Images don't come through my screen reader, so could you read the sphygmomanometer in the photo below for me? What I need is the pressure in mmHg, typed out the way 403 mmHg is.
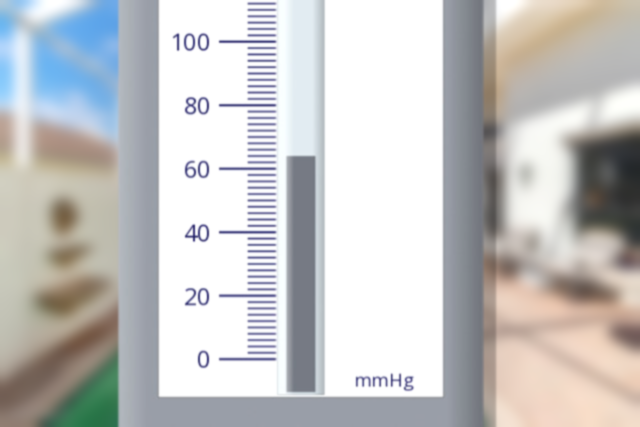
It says 64 mmHg
